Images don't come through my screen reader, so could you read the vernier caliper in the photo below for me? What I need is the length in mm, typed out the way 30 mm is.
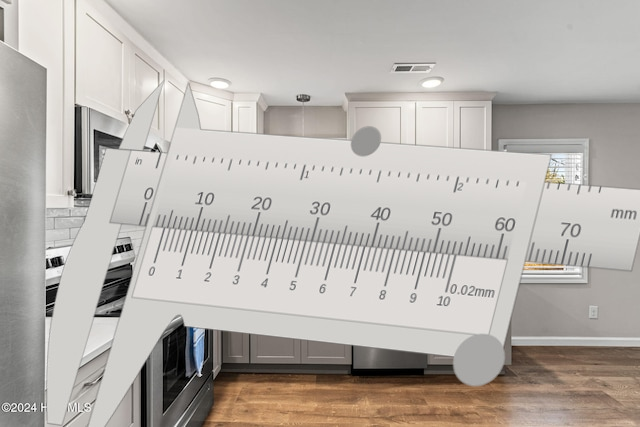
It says 4.5 mm
